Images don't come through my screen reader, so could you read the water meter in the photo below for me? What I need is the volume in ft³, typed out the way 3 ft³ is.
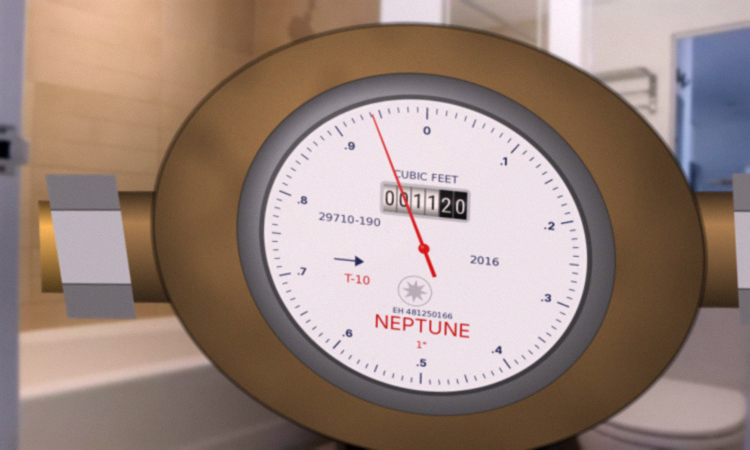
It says 1119.94 ft³
